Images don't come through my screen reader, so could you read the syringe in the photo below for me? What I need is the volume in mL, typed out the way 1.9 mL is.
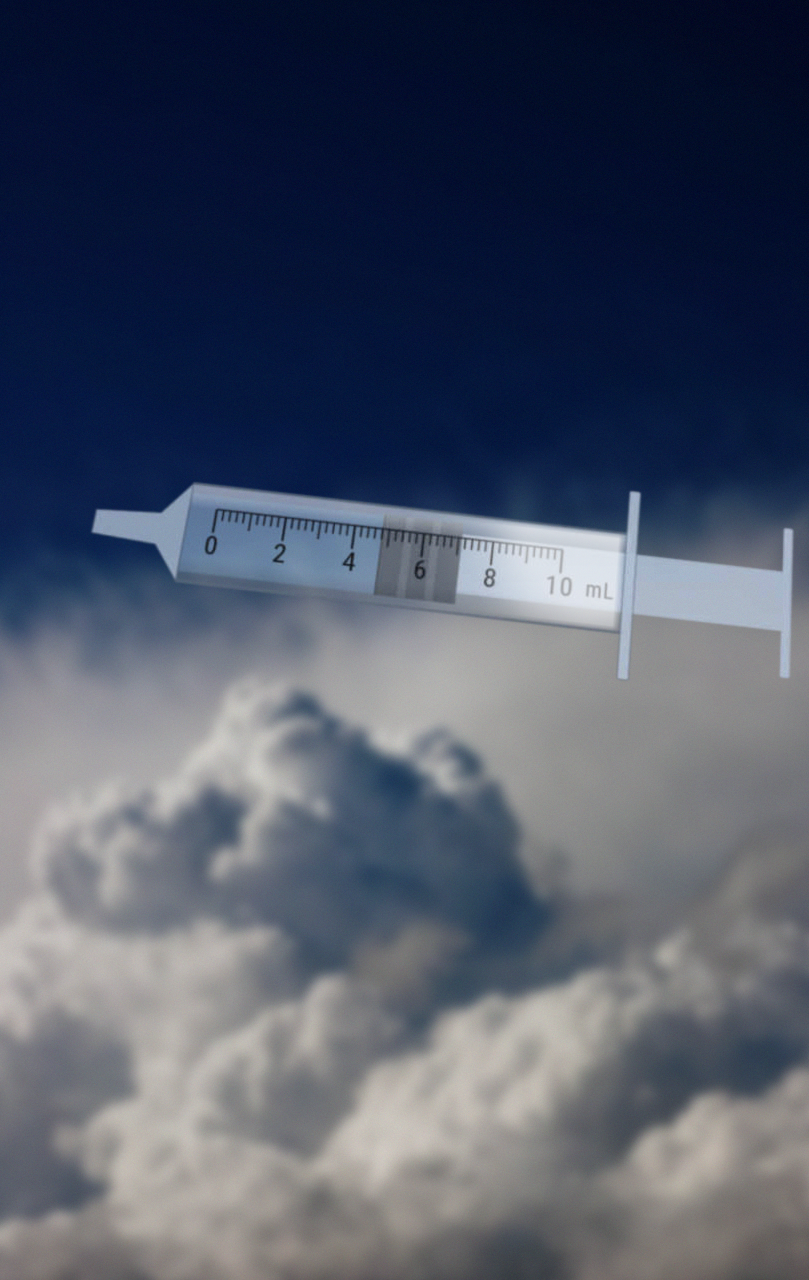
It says 4.8 mL
